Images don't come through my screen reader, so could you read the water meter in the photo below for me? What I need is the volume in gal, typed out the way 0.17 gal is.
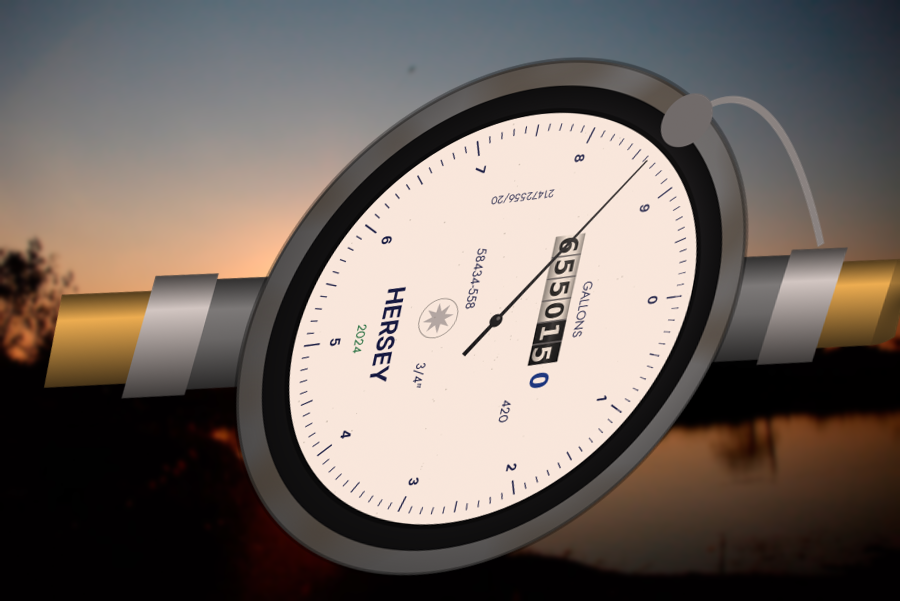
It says 6550148.6 gal
